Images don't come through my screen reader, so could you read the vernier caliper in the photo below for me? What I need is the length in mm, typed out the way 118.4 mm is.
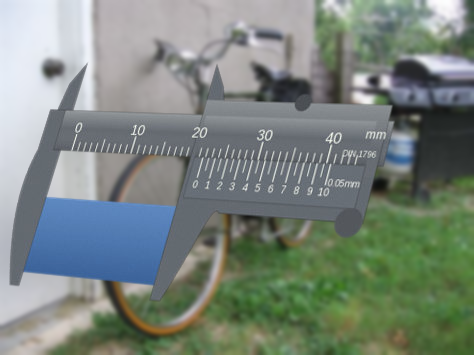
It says 21.6 mm
